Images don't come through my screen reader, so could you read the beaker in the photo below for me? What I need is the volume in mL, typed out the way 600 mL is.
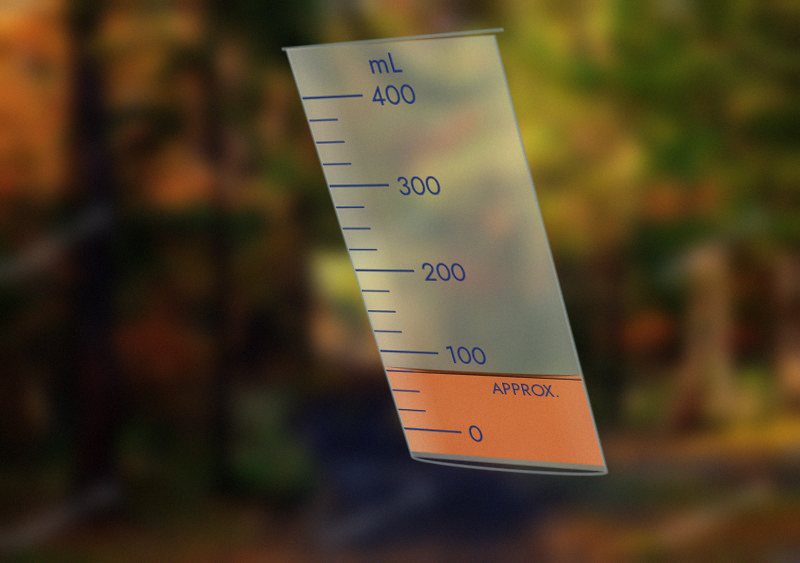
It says 75 mL
